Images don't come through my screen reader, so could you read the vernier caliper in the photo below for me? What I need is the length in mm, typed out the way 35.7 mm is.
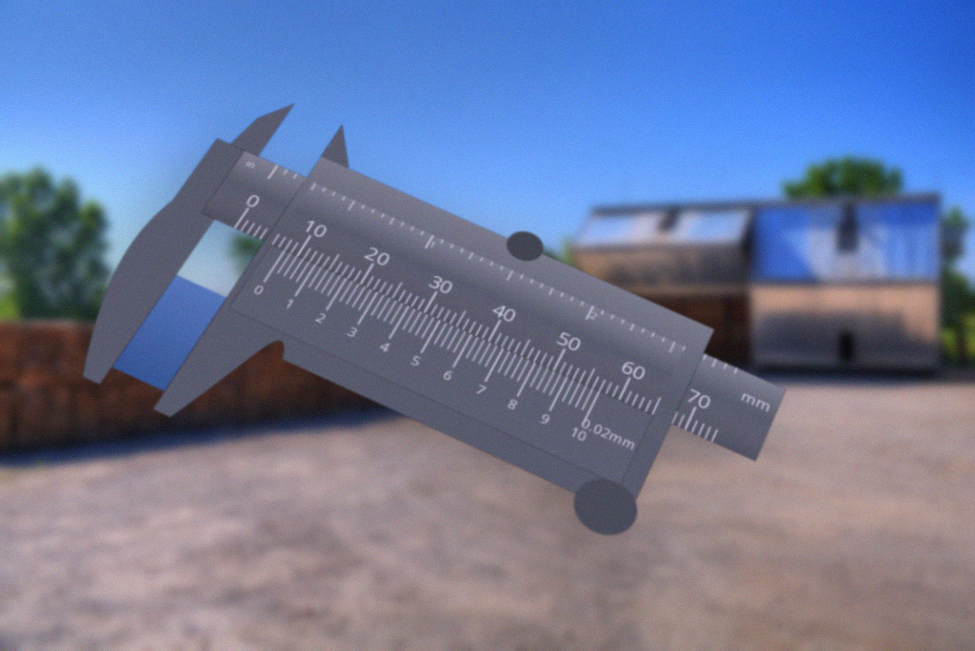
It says 8.0 mm
